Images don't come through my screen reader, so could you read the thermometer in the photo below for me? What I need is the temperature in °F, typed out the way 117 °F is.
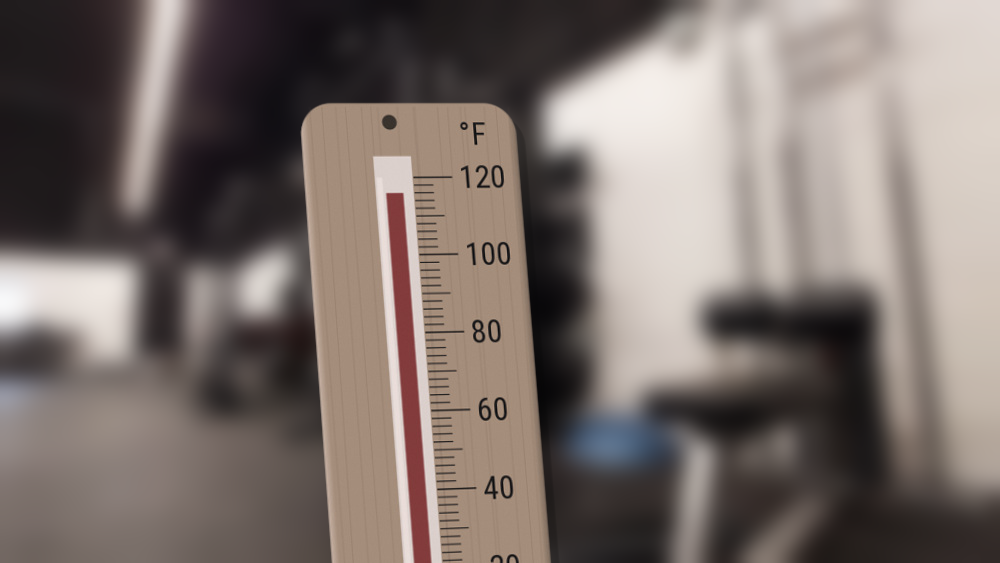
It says 116 °F
